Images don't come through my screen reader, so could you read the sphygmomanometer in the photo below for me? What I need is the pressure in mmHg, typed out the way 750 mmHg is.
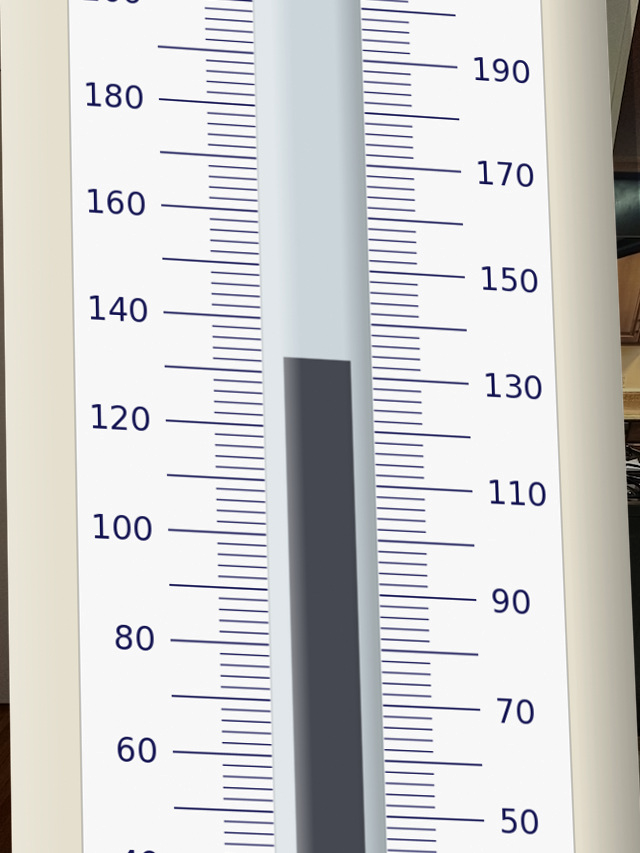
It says 133 mmHg
